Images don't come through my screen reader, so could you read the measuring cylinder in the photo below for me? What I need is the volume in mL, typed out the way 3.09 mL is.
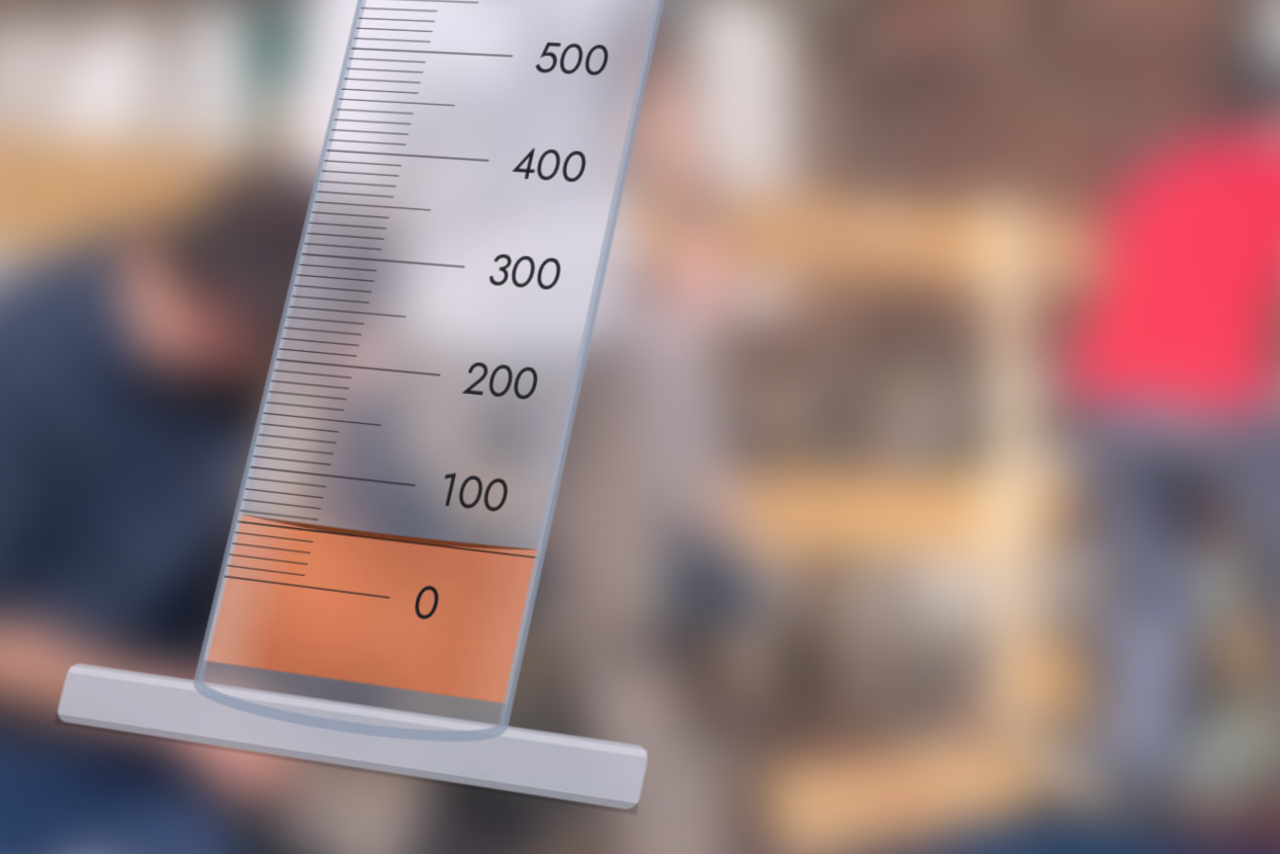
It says 50 mL
